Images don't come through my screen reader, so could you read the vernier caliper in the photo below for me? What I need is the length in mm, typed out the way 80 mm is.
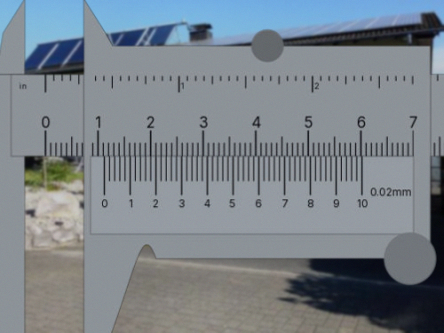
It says 11.2 mm
